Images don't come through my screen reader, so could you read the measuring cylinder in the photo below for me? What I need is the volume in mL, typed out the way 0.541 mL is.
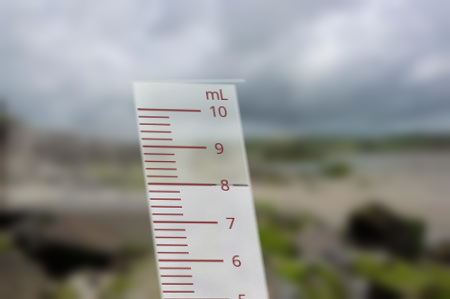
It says 8 mL
